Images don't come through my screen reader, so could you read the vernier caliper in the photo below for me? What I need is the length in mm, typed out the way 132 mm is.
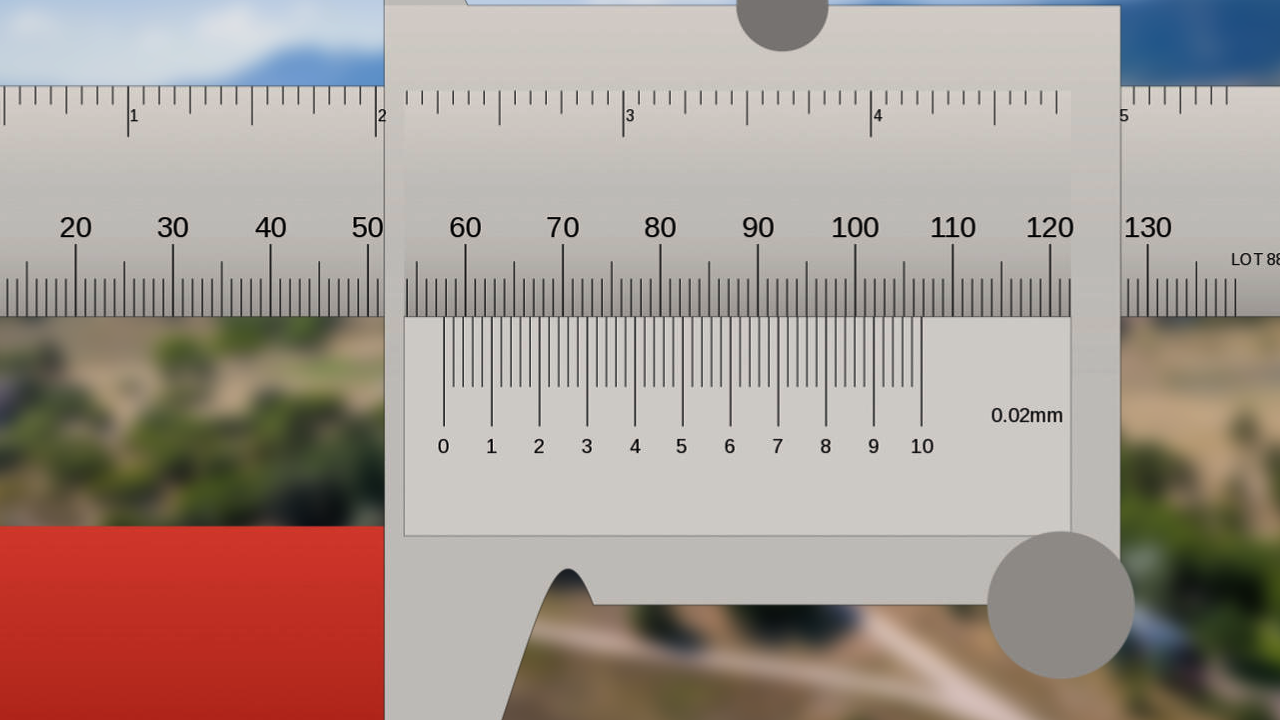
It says 57.8 mm
